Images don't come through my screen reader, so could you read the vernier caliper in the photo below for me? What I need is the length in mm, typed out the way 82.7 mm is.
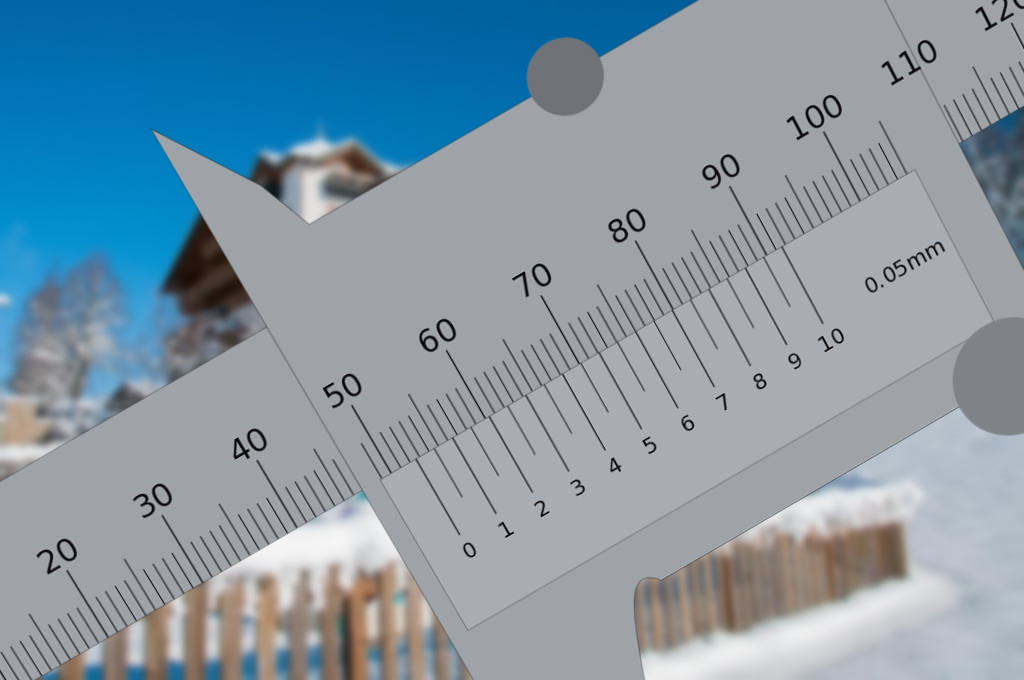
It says 52.6 mm
